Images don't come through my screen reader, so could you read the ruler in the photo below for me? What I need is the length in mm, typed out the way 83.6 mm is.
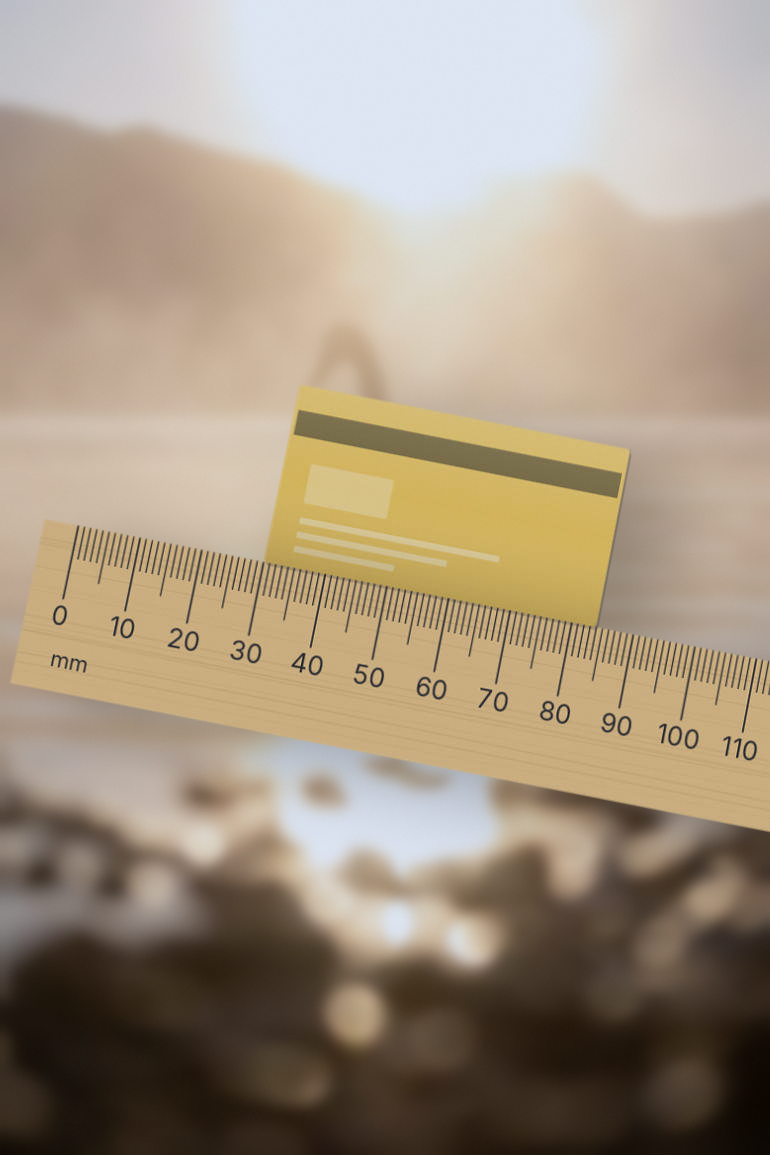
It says 54 mm
